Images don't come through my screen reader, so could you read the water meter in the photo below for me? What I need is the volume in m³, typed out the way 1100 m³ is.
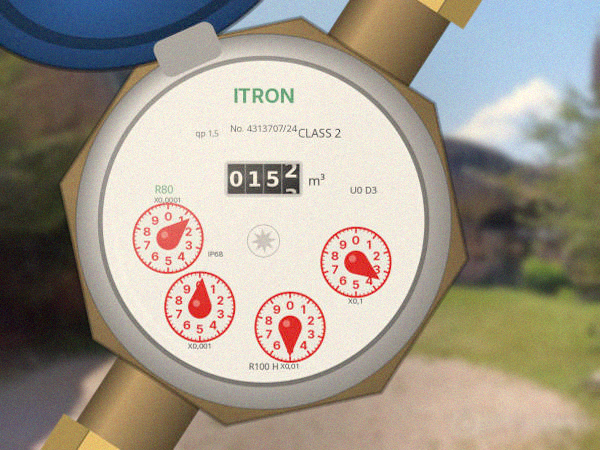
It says 152.3501 m³
